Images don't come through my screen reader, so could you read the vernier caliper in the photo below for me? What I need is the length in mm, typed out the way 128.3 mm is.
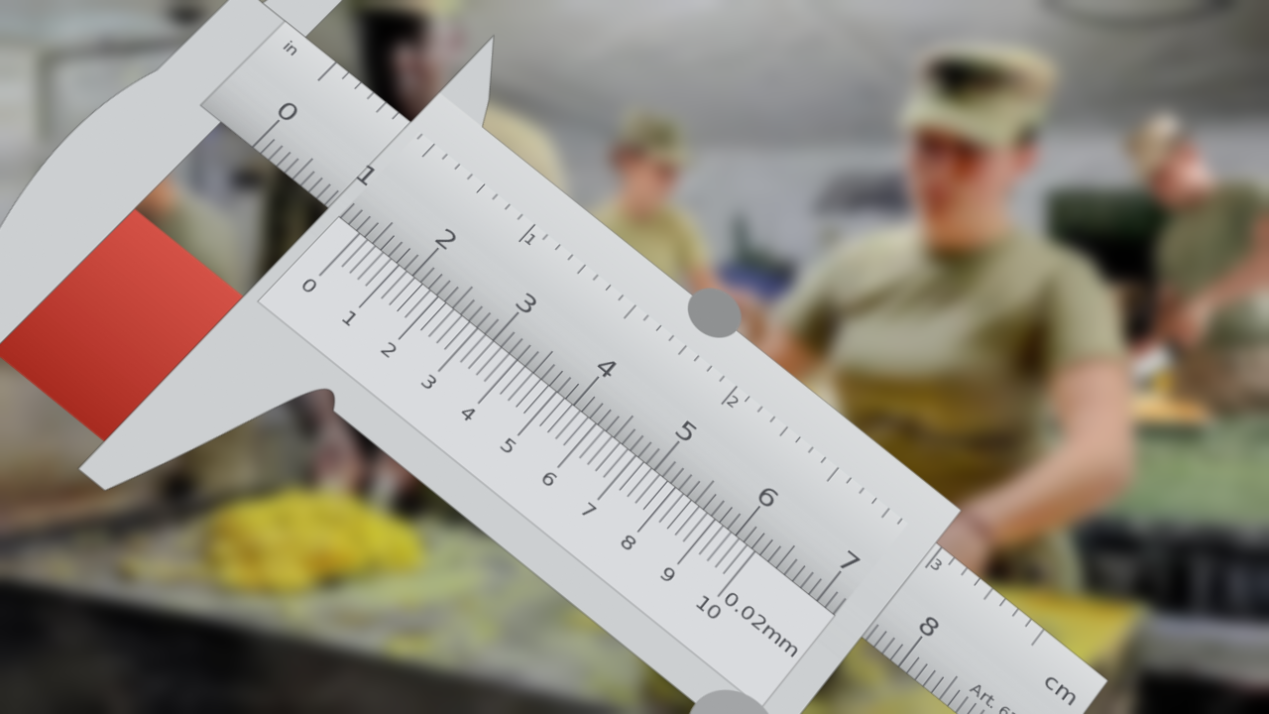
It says 13.4 mm
